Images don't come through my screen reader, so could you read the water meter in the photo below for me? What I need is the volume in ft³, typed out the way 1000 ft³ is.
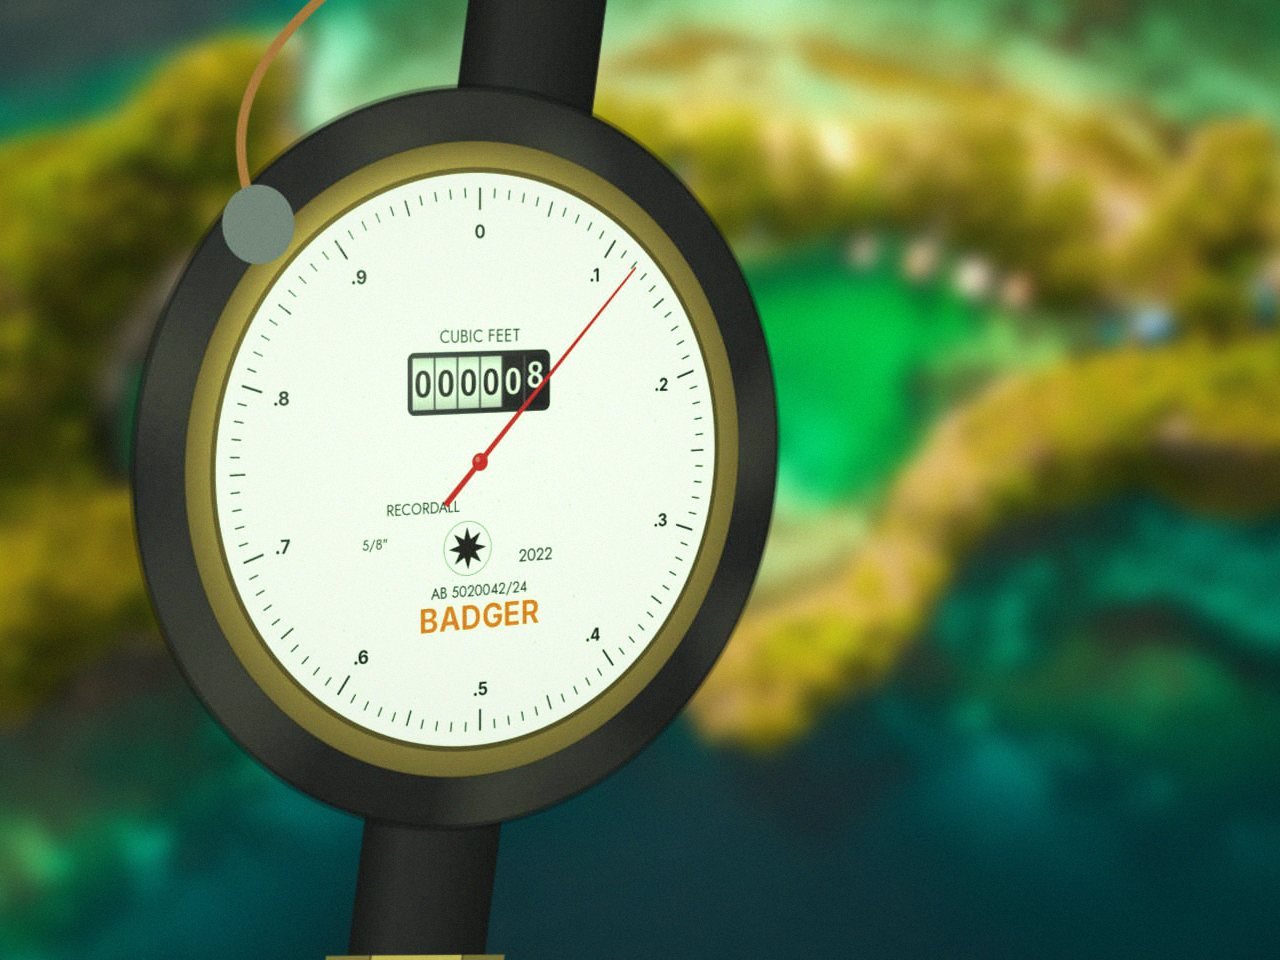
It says 8.12 ft³
